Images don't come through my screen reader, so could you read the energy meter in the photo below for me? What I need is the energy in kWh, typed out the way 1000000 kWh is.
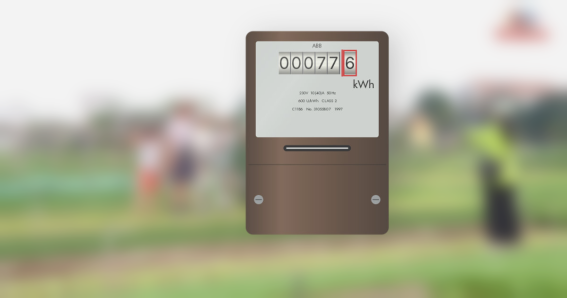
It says 77.6 kWh
